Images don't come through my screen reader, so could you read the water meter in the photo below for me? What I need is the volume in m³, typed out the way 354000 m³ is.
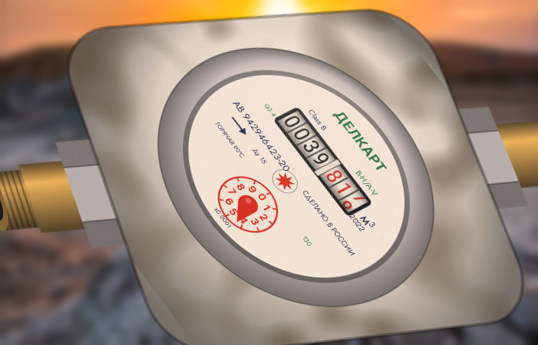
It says 39.8174 m³
